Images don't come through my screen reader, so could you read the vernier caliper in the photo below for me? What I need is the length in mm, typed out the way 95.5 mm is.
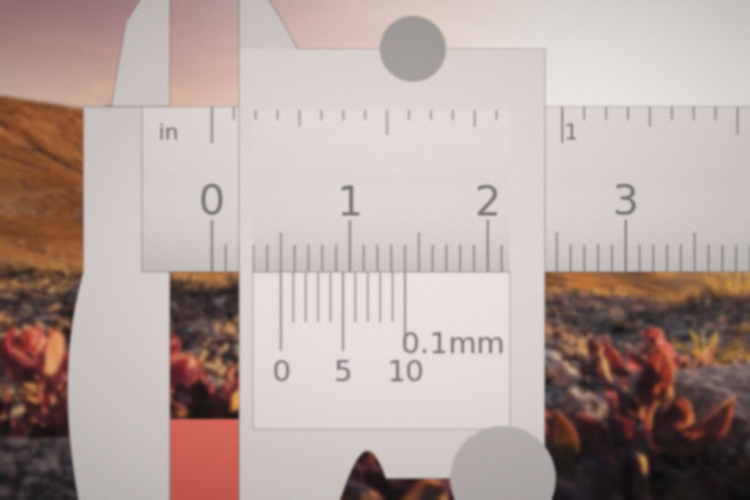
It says 5.0 mm
